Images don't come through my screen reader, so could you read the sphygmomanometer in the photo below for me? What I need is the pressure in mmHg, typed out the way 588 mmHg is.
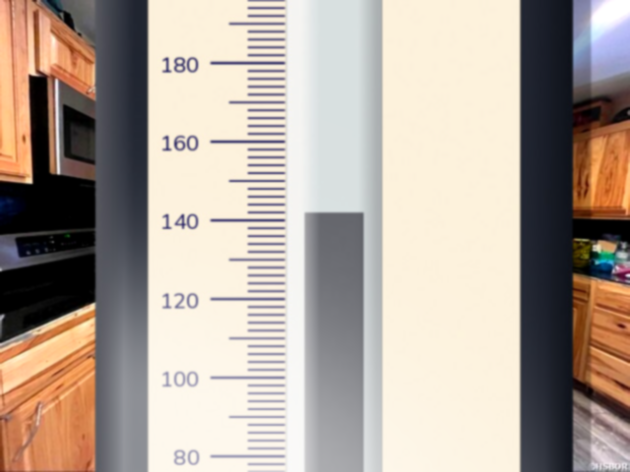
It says 142 mmHg
